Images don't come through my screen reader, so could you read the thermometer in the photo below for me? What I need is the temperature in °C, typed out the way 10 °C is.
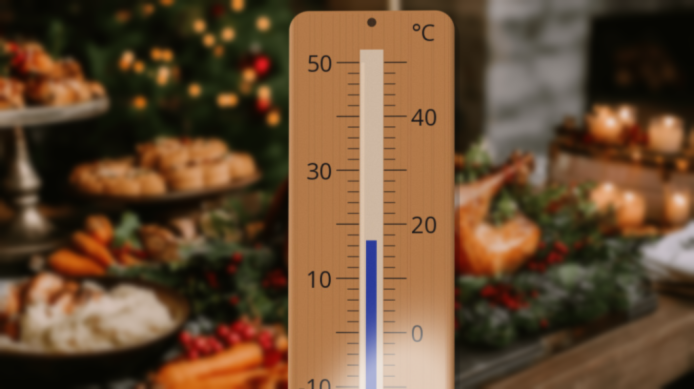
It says 17 °C
